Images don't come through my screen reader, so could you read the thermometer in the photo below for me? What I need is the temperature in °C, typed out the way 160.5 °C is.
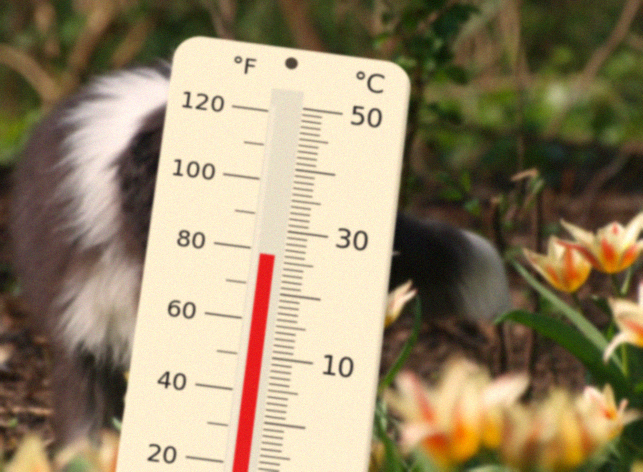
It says 26 °C
